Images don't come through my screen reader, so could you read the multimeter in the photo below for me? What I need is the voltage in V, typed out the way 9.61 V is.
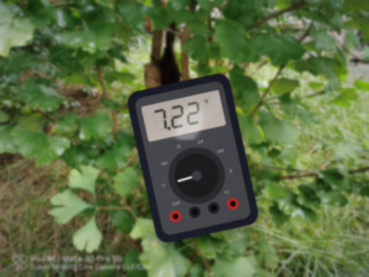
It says 7.22 V
